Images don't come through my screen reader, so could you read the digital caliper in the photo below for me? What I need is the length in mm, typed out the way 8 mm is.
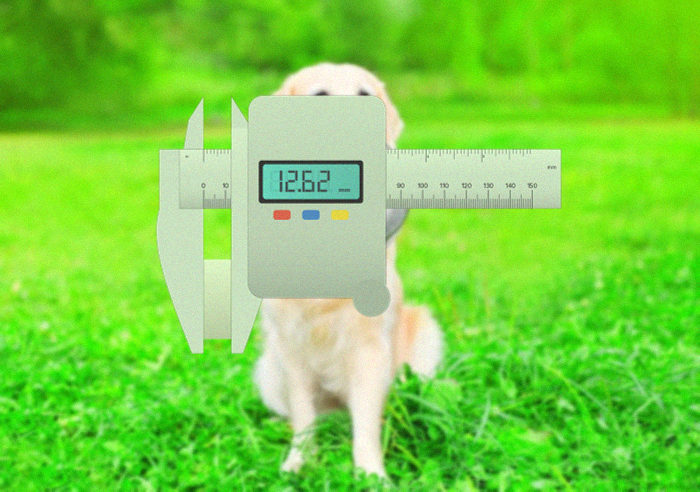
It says 12.62 mm
